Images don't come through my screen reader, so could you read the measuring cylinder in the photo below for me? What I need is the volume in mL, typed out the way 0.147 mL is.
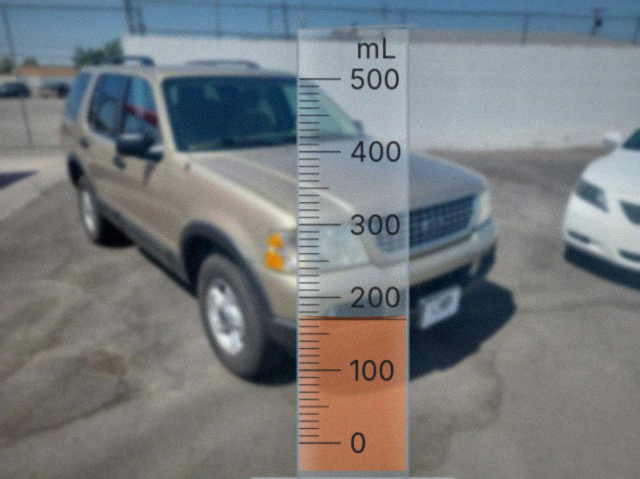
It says 170 mL
